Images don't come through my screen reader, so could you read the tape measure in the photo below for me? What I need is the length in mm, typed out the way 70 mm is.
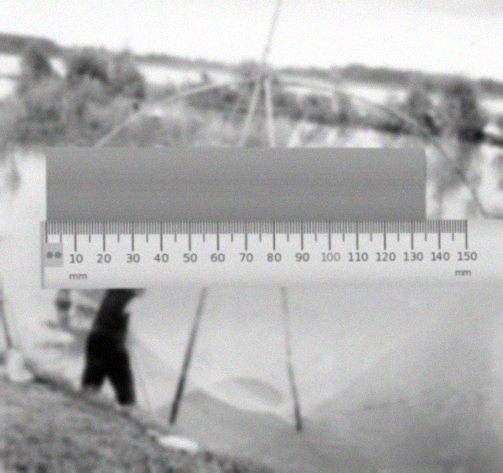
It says 135 mm
